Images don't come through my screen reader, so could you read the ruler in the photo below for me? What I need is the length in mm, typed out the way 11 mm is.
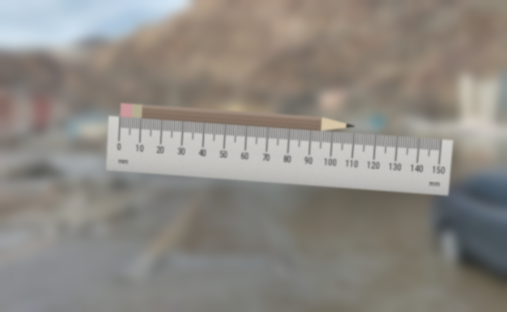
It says 110 mm
